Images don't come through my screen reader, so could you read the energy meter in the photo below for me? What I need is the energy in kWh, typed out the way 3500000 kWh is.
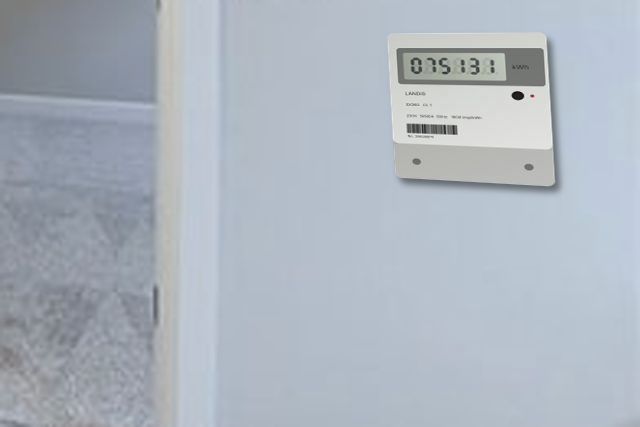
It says 75131 kWh
